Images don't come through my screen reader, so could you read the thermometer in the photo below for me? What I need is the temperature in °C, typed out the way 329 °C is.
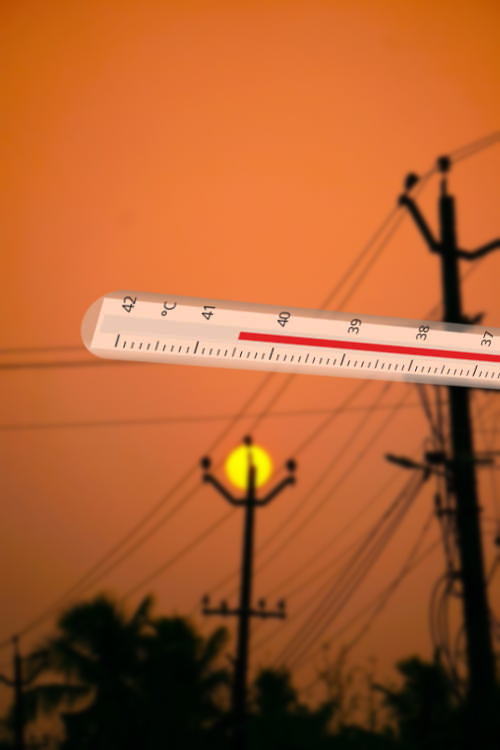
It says 40.5 °C
